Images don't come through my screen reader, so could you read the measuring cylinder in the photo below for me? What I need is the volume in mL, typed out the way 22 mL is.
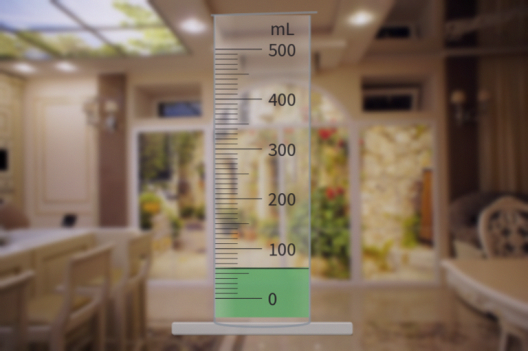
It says 60 mL
